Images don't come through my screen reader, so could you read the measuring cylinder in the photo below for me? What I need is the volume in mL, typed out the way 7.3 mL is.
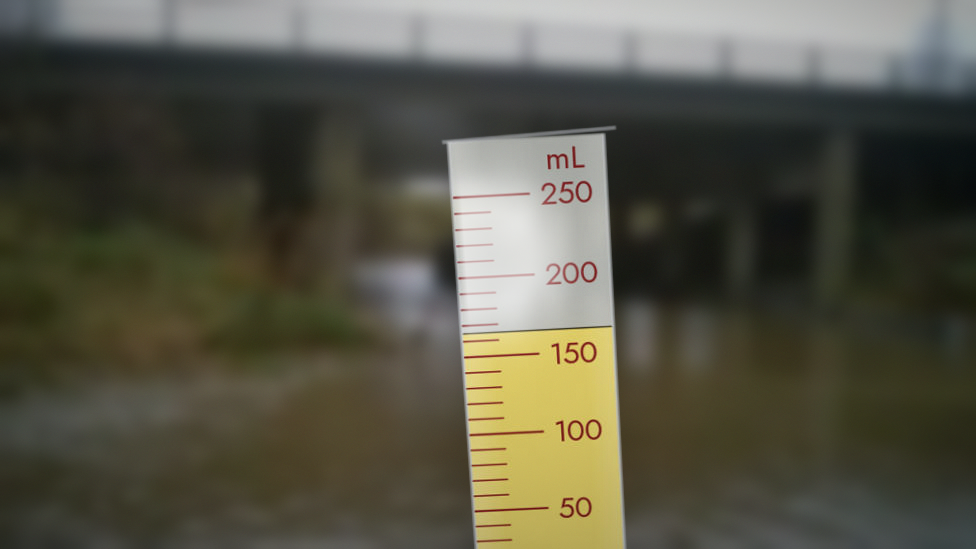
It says 165 mL
